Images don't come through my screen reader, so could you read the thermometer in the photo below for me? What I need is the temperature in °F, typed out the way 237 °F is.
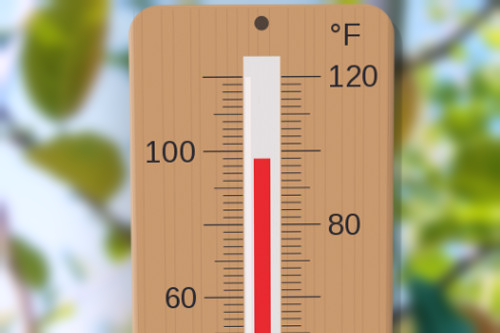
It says 98 °F
